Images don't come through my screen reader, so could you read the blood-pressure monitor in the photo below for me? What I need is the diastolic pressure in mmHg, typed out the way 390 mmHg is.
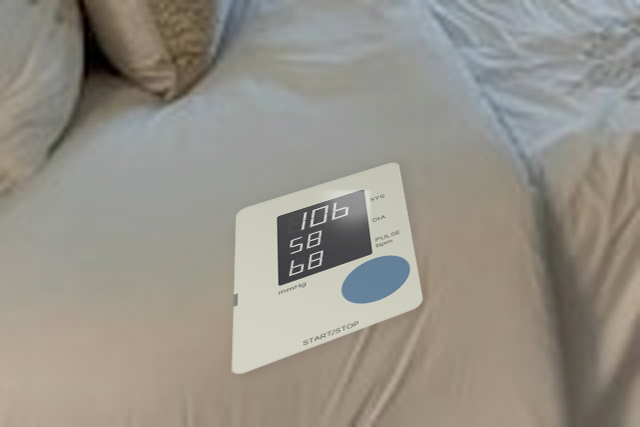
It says 58 mmHg
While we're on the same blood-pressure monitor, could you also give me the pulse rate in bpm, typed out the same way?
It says 68 bpm
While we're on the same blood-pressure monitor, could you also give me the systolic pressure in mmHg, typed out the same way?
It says 106 mmHg
